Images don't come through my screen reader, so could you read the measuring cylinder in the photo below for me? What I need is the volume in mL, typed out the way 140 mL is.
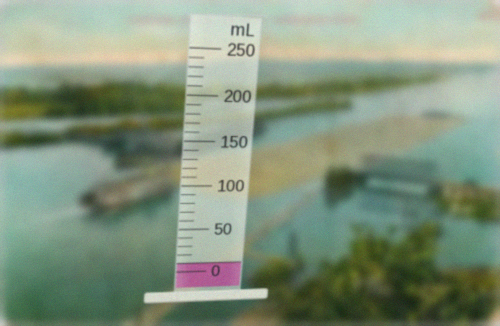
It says 10 mL
